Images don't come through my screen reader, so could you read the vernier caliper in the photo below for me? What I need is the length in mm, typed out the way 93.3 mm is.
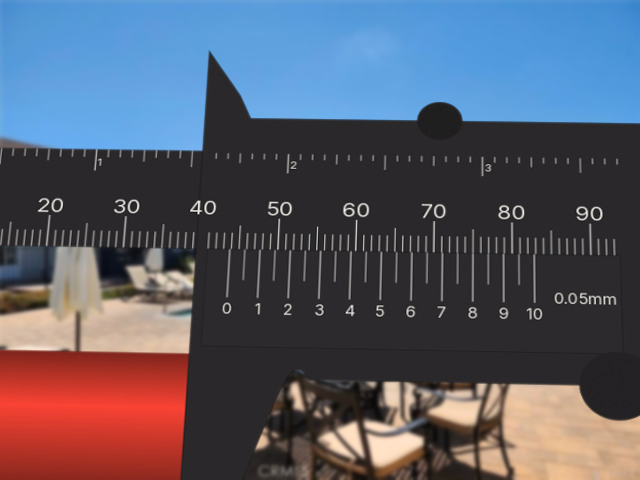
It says 43.8 mm
